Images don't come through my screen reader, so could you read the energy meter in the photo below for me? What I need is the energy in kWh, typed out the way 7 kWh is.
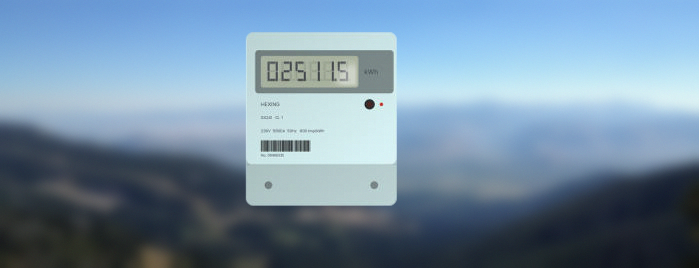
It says 2511.5 kWh
